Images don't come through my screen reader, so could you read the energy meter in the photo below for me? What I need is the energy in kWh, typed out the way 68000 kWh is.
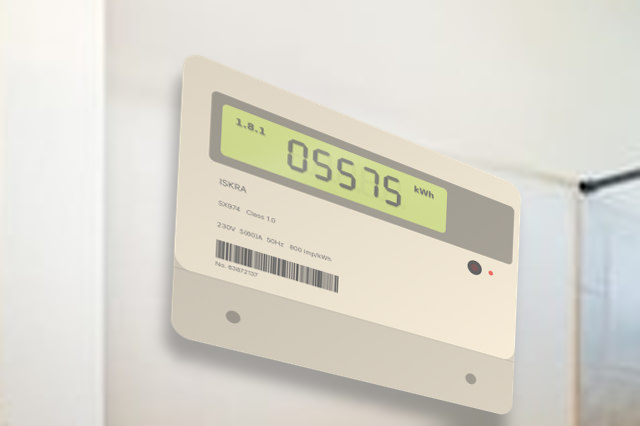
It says 5575 kWh
